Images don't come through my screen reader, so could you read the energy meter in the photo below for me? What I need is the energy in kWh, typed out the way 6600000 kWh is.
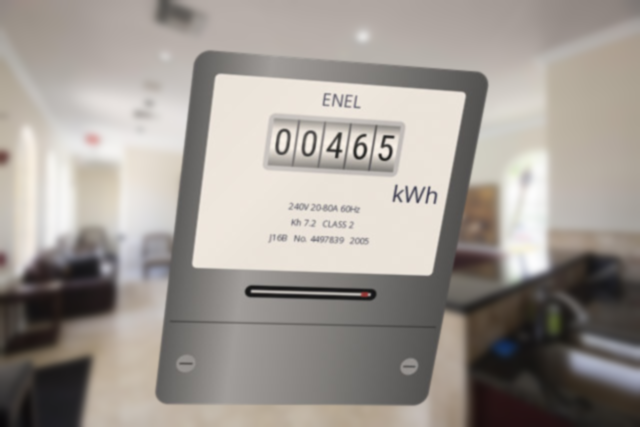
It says 465 kWh
